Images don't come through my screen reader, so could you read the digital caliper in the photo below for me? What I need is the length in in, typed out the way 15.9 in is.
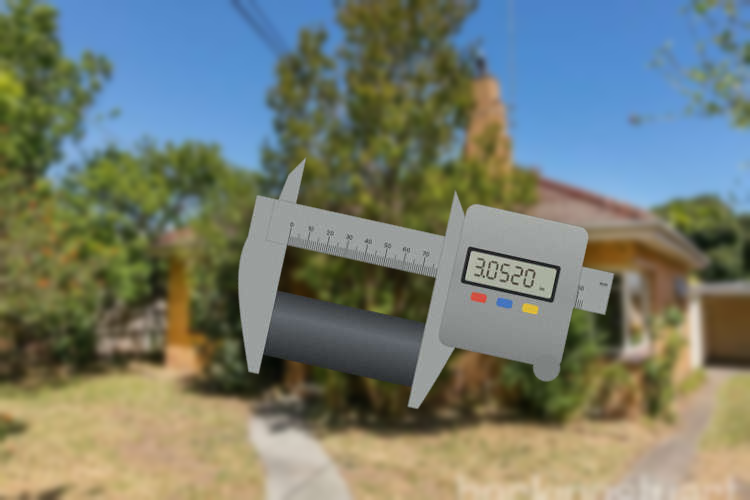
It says 3.0520 in
